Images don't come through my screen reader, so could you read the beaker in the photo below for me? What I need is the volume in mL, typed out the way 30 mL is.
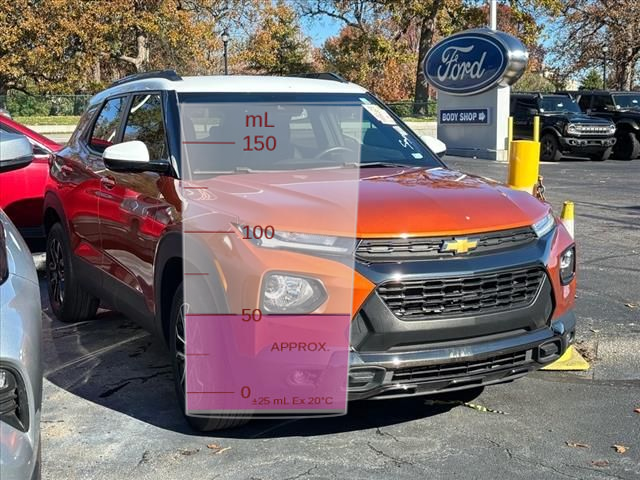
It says 50 mL
